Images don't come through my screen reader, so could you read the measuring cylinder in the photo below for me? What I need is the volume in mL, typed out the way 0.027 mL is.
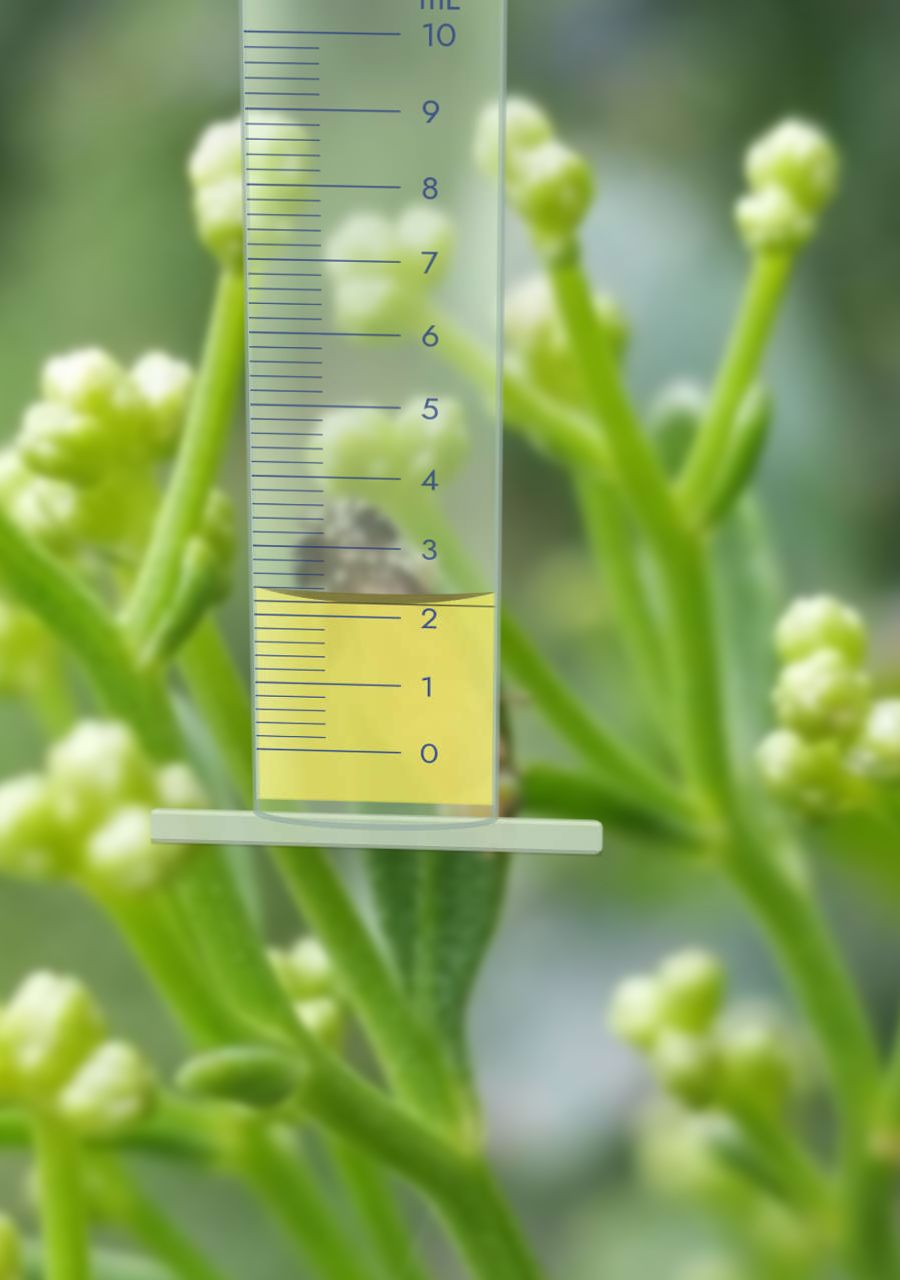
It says 2.2 mL
